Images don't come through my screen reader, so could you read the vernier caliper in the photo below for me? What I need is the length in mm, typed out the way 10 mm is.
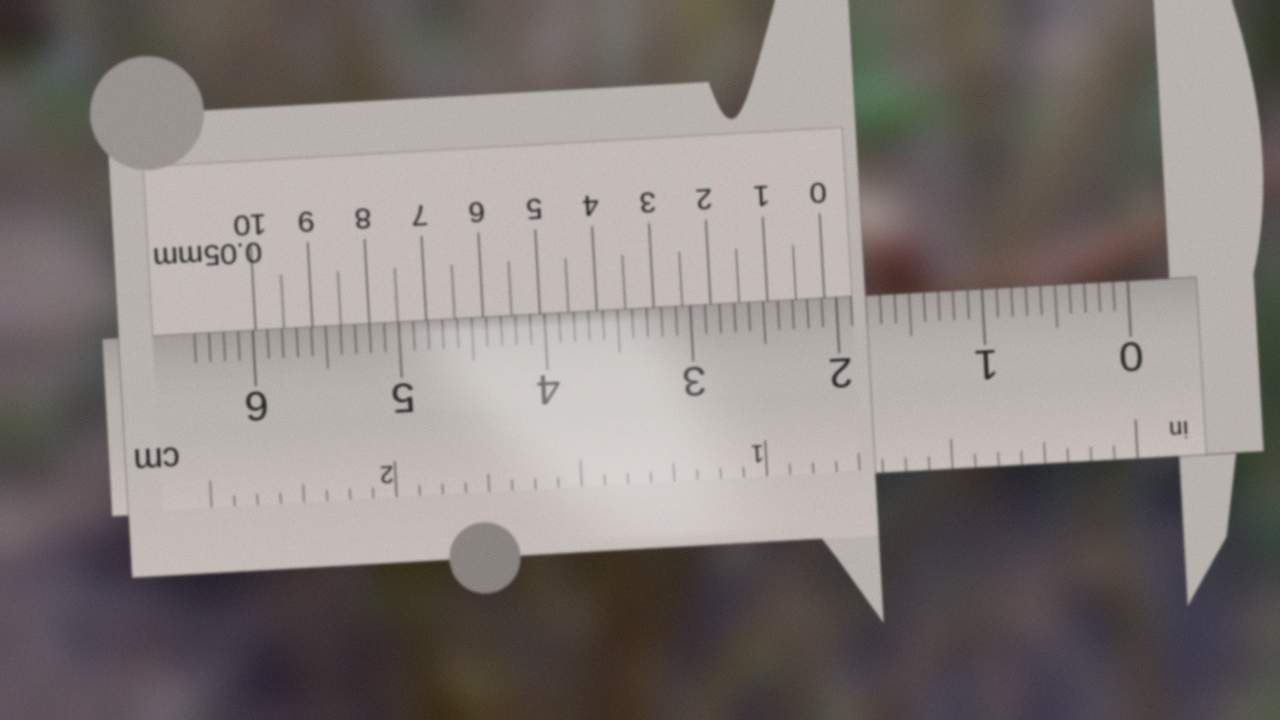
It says 20.8 mm
